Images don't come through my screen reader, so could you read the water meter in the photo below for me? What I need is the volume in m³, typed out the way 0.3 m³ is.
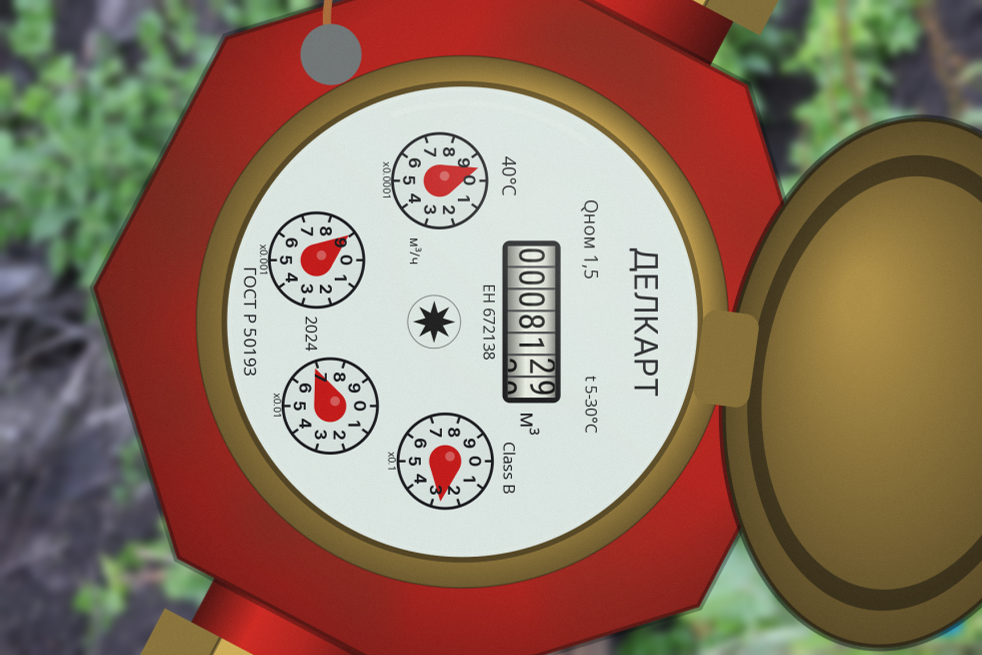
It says 8129.2689 m³
